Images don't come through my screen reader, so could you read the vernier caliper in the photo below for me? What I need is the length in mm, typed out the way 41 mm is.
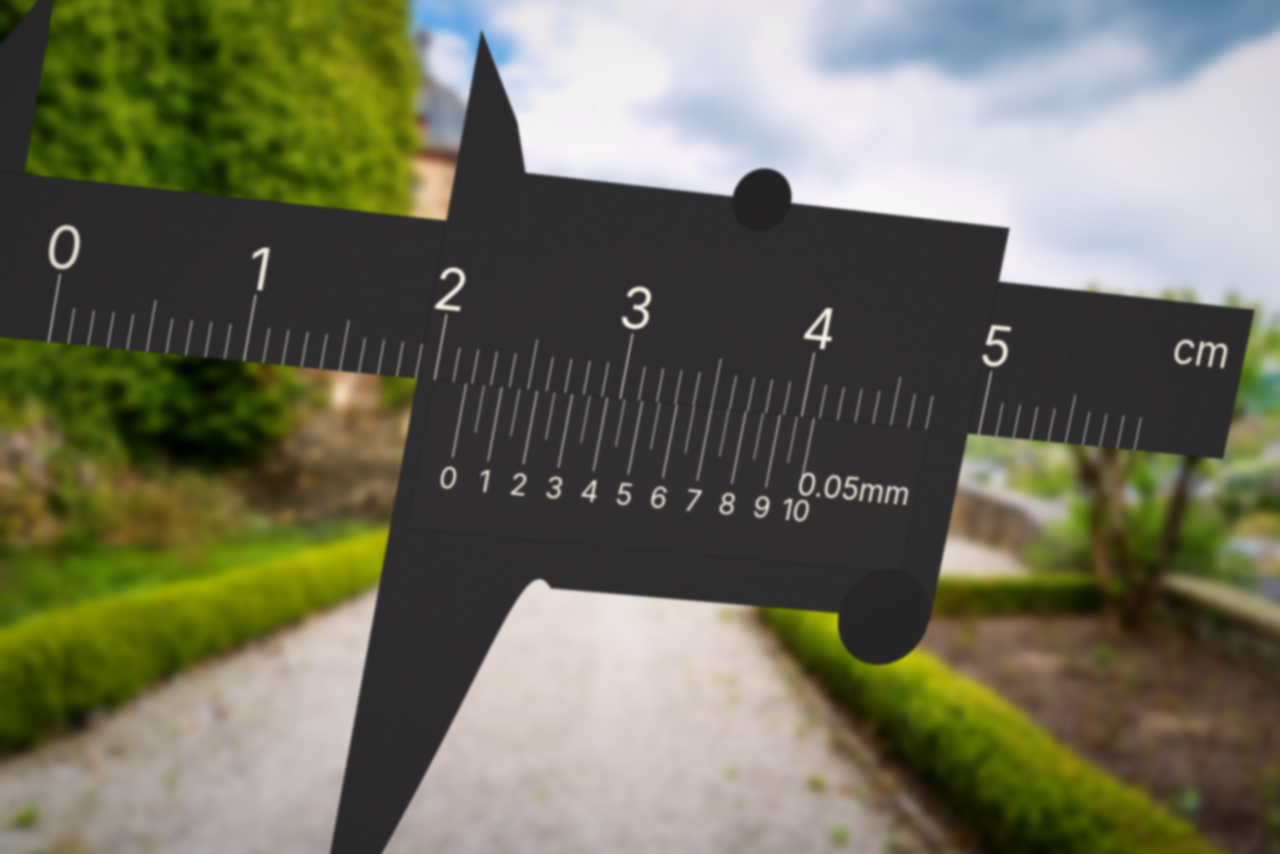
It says 21.7 mm
